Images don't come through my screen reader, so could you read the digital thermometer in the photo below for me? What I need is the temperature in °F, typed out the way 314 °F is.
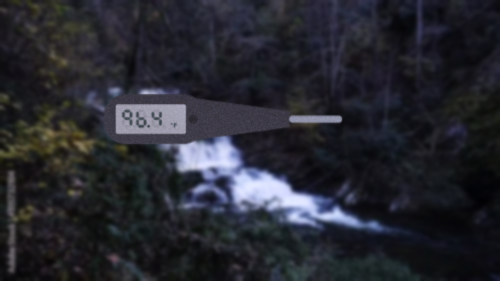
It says 96.4 °F
